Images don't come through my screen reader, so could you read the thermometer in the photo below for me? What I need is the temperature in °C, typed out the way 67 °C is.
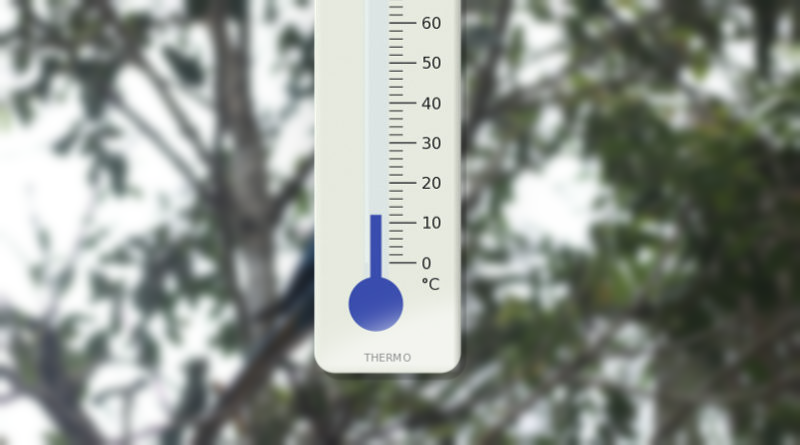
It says 12 °C
